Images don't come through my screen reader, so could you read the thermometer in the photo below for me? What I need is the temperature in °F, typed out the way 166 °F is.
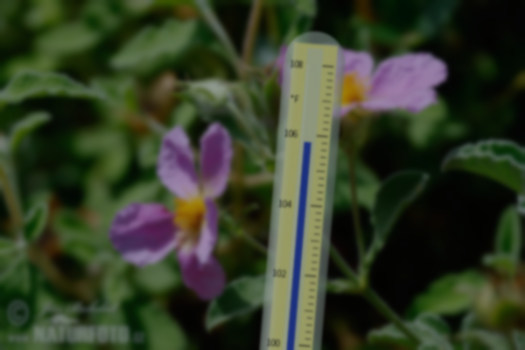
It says 105.8 °F
